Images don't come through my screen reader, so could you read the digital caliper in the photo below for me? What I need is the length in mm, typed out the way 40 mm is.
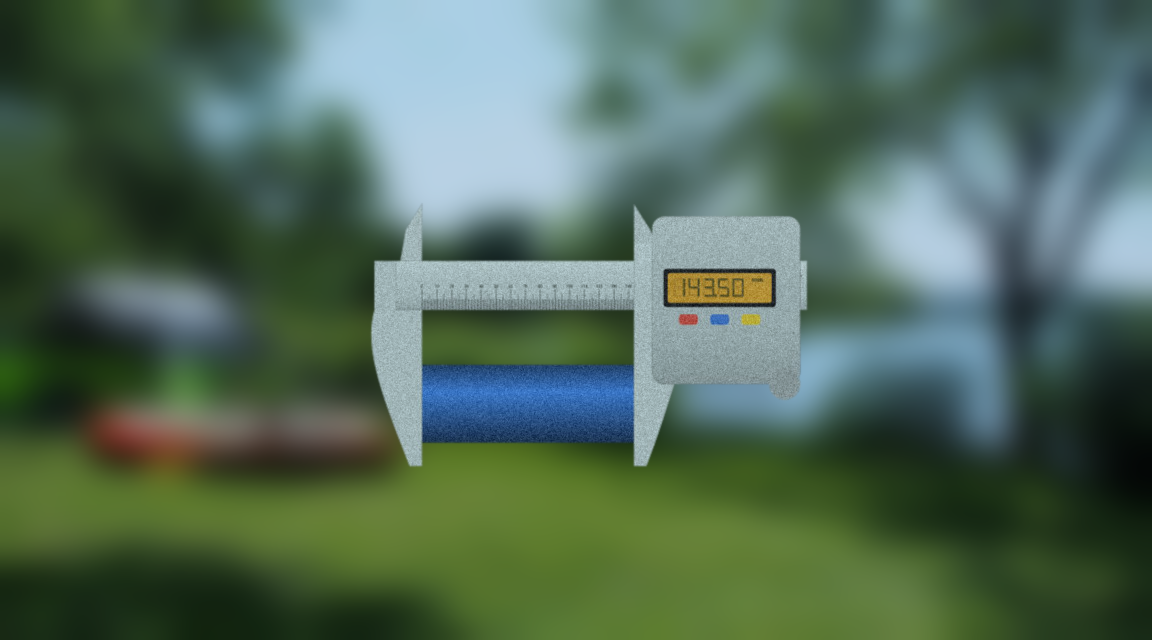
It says 143.50 mm
